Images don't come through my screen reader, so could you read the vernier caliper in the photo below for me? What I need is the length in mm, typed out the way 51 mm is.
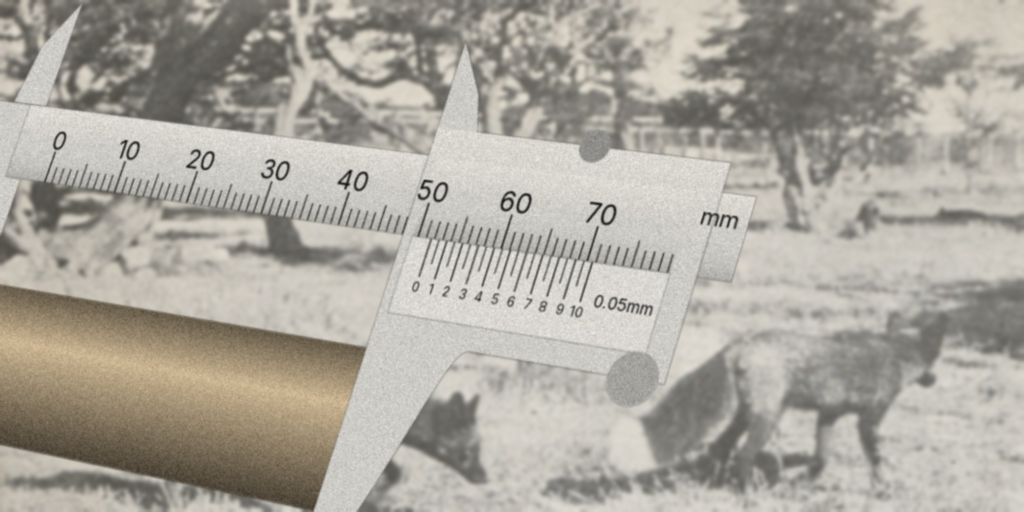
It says 51.6 mm
